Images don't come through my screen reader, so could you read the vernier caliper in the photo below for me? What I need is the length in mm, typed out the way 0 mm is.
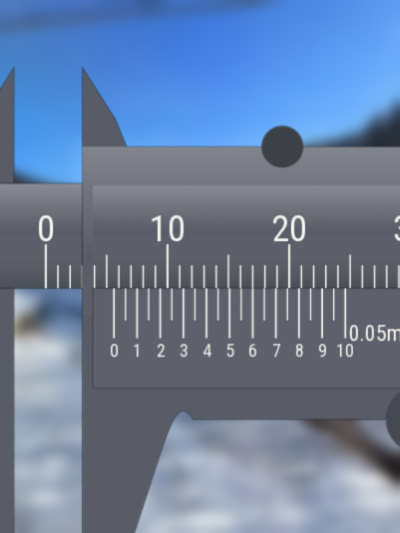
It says 5.6 mm
